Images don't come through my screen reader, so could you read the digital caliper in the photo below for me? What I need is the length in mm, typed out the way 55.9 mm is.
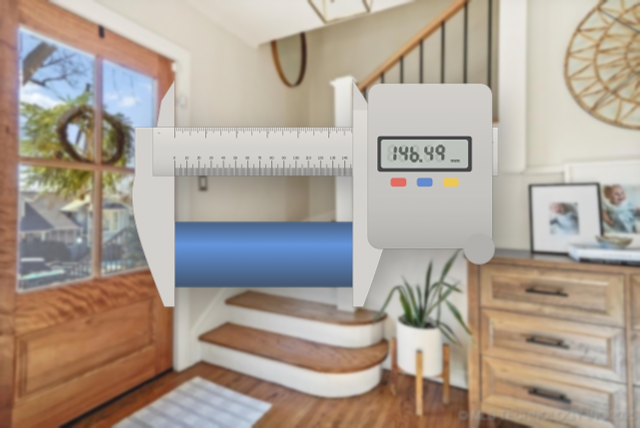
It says 146.49 mm
